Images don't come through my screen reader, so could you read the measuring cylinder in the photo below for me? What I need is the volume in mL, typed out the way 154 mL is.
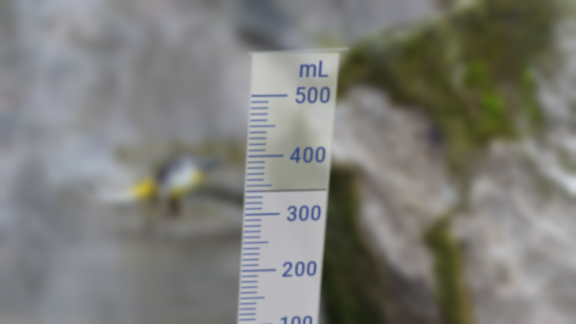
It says 340 mL
